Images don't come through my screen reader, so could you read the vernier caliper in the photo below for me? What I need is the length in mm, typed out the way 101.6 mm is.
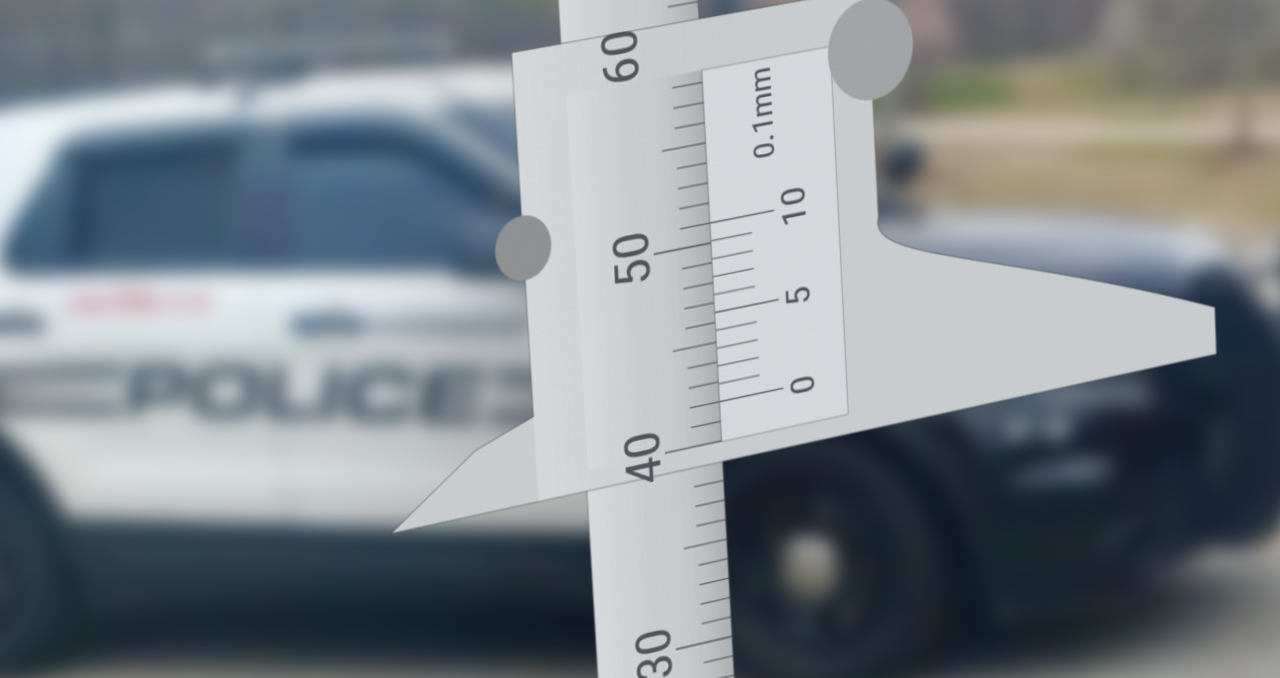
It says 42.0 mm
